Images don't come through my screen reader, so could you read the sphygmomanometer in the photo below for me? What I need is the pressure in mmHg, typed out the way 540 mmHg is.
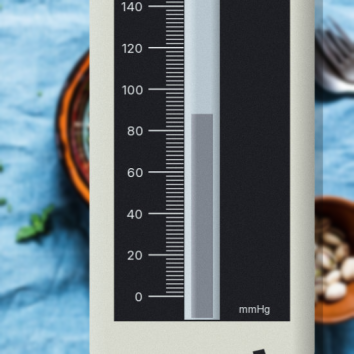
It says 88 mmHg
